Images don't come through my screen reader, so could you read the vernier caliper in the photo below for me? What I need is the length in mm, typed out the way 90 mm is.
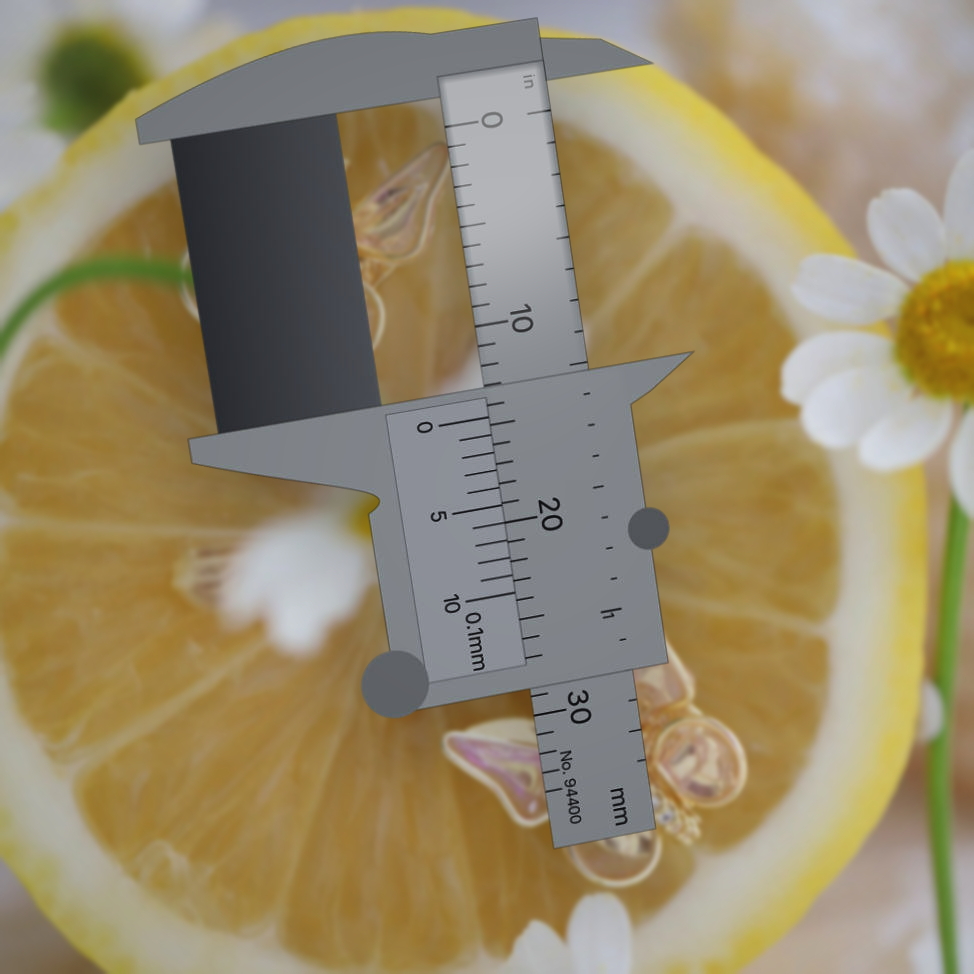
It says 14.6 mm
